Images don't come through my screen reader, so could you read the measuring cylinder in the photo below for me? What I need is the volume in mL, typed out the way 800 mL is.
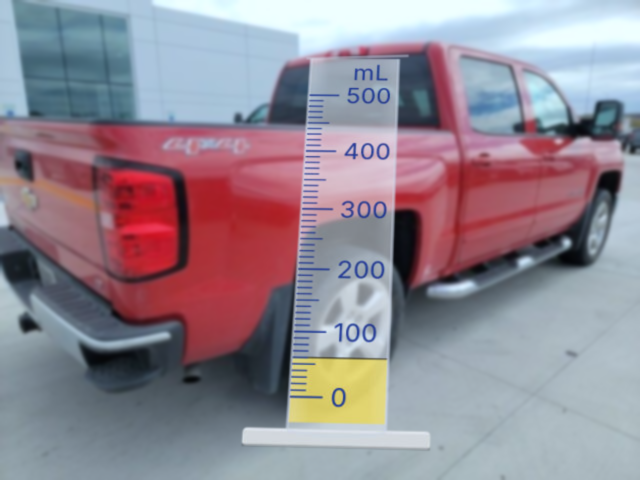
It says 60 mL
